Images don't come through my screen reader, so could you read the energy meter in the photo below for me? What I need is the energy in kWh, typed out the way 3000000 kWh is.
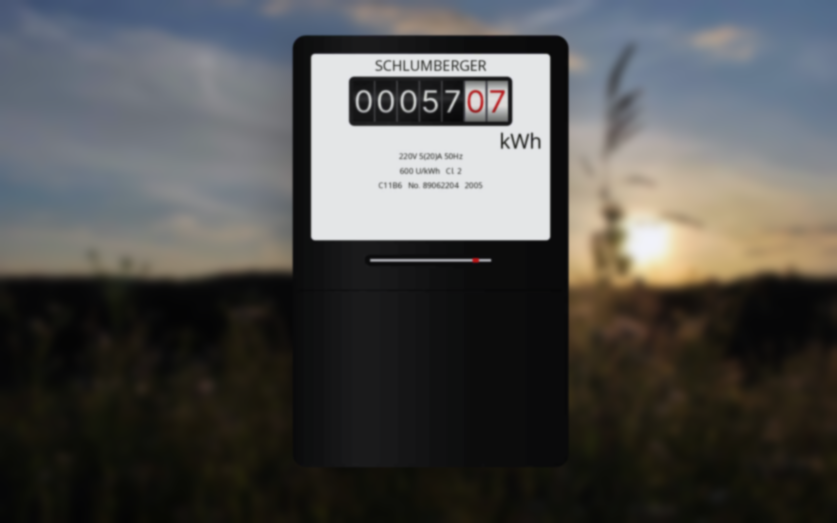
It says 57.07 kWh
